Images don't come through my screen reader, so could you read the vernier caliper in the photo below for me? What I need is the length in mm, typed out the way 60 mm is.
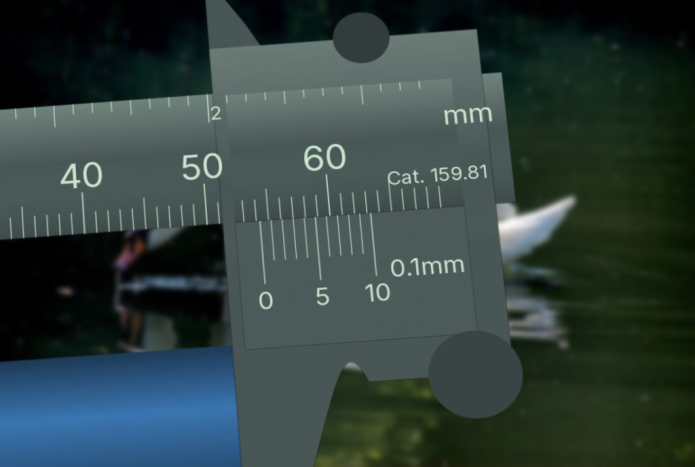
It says 54.3 mm
